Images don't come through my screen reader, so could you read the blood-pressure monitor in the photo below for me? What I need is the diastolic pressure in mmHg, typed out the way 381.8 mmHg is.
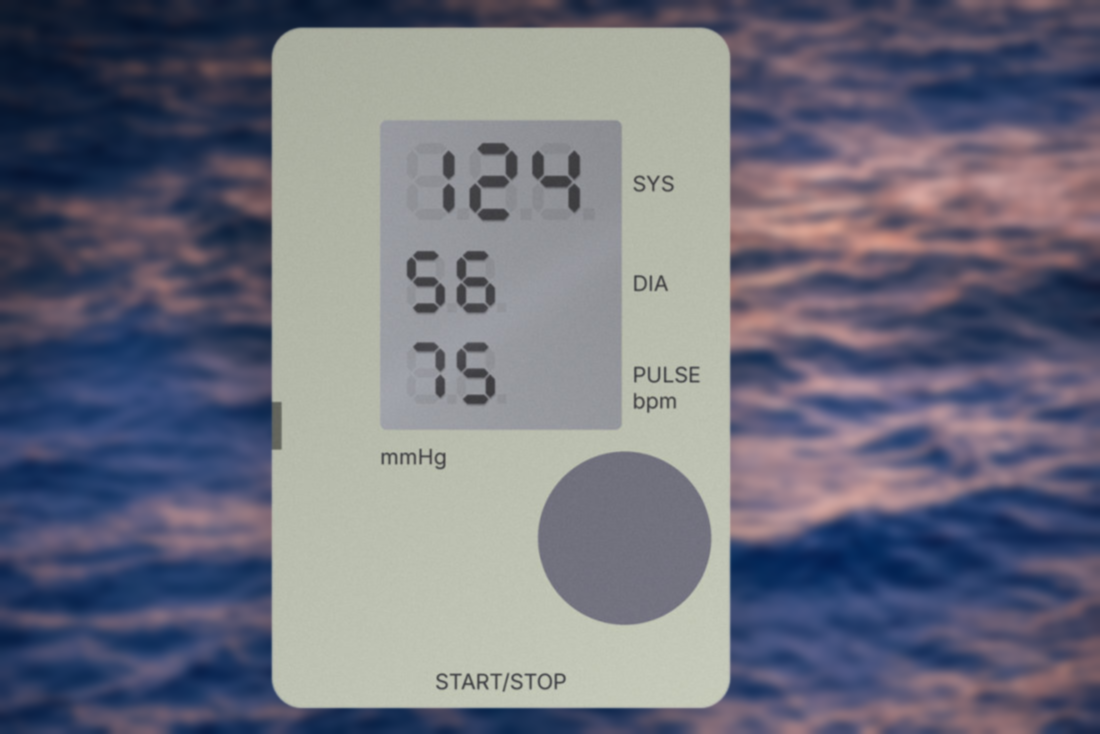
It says 56 mmHg
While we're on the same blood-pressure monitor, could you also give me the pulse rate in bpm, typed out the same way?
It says 75 bpm
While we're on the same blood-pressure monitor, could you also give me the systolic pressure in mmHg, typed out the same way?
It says 124 mmHg
